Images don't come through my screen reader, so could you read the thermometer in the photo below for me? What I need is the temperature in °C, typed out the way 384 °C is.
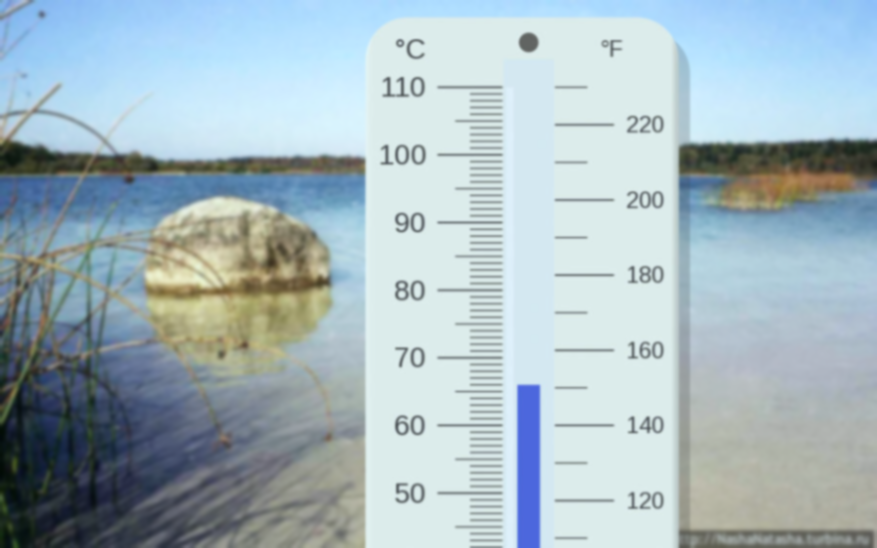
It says 66 °C
